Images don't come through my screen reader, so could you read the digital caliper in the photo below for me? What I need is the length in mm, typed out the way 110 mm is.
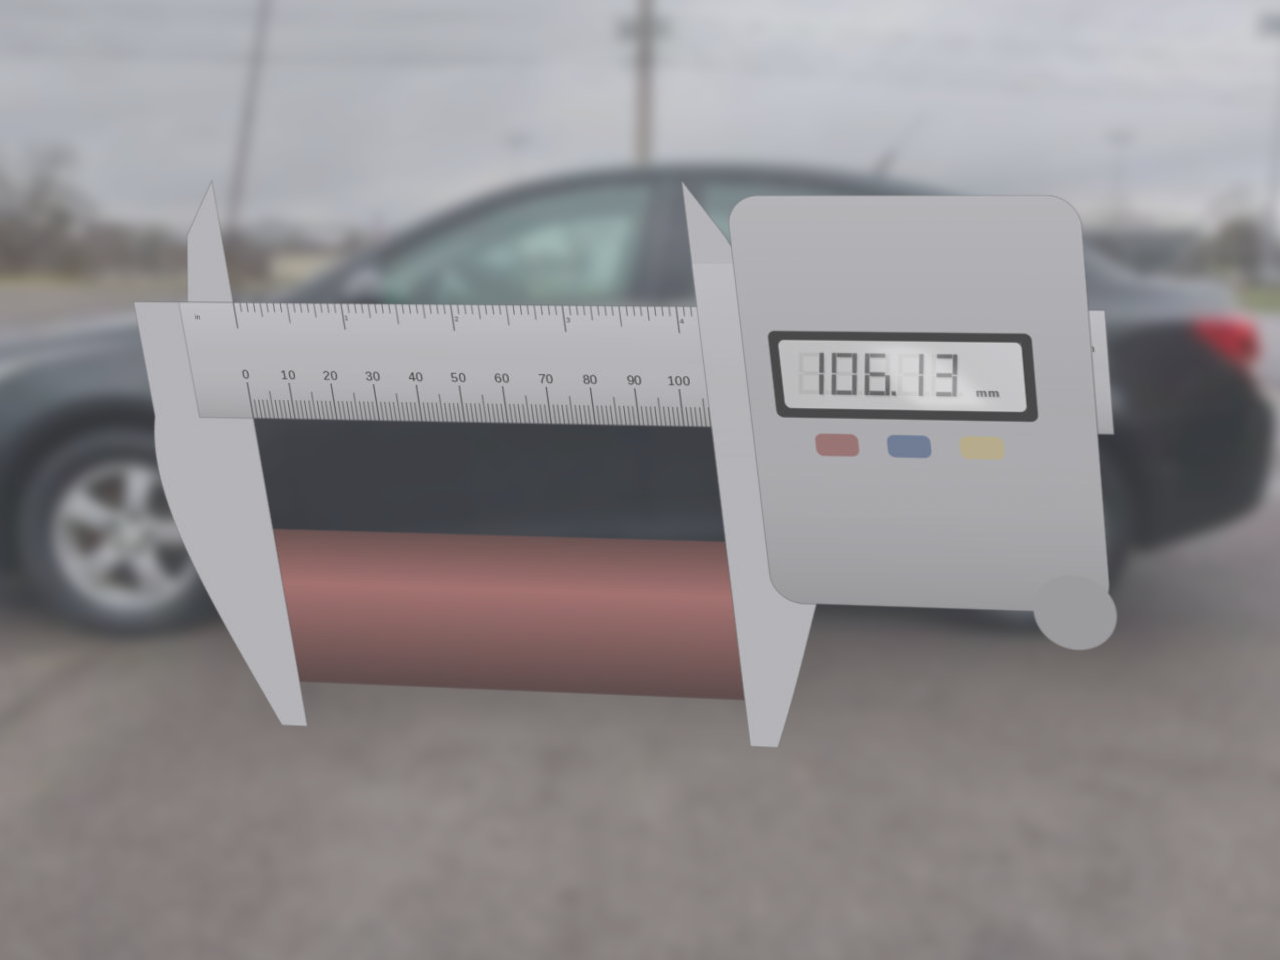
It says 106.13 mm
